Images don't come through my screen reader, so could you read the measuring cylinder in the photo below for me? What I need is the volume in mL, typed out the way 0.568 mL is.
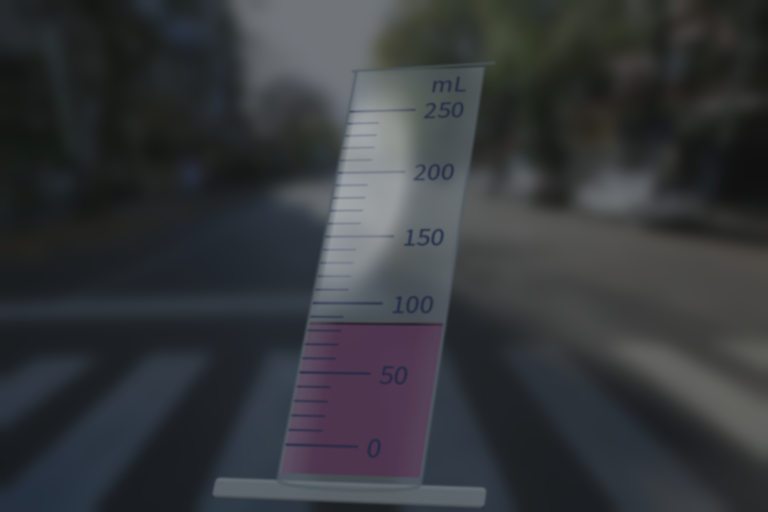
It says 85 mL
